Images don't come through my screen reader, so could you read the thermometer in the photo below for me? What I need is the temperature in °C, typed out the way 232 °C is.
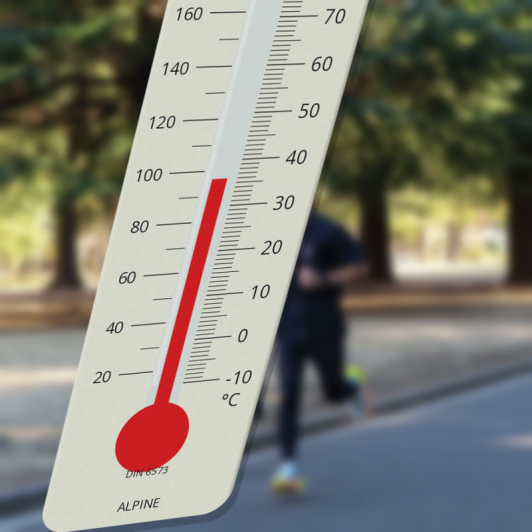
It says 36 °C
